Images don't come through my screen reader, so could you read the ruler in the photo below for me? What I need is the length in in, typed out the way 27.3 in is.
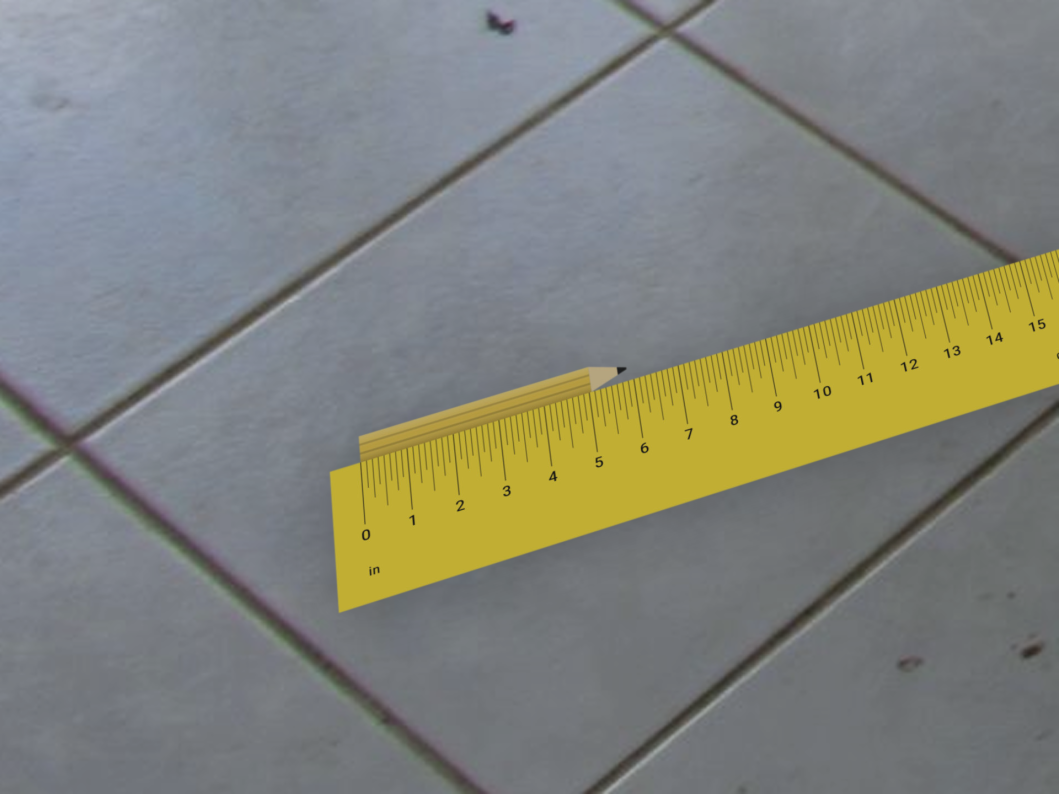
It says 5.875 in
